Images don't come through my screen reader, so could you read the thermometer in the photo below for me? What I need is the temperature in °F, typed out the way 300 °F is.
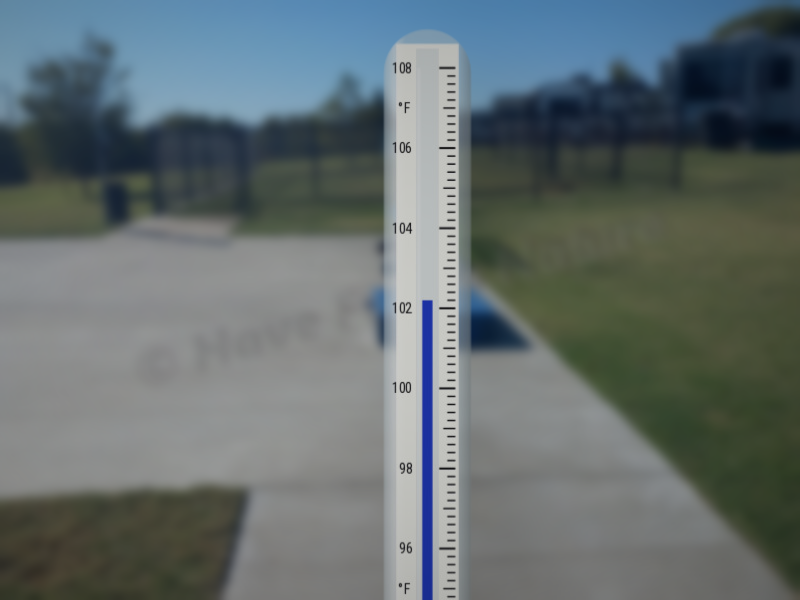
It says 102.2 °F
